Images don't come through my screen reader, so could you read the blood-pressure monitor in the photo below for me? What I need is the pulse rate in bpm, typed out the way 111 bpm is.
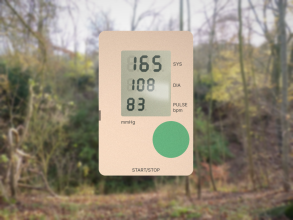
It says 83 bpm
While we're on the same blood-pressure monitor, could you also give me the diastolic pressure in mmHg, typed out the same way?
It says 108 mmHg
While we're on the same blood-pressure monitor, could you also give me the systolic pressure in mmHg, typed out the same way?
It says 165 mmHg
